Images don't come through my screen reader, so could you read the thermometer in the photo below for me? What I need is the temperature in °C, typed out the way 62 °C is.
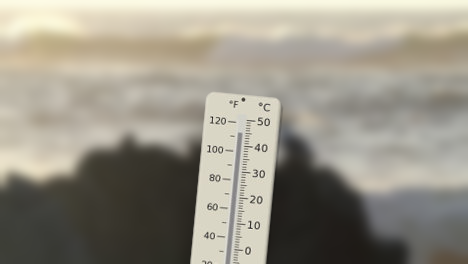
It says 45 °C
